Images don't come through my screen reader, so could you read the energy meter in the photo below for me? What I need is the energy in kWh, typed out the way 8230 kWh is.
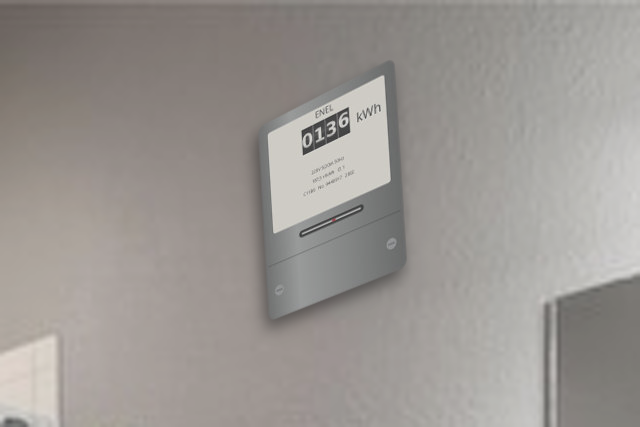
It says 136 kWh
